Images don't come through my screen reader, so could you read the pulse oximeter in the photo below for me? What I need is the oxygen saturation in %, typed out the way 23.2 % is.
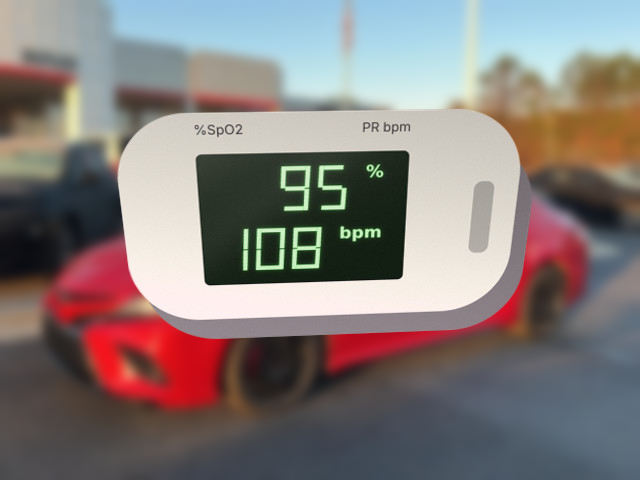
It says 95 %
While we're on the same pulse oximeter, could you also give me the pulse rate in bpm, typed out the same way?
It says 108 bpm
